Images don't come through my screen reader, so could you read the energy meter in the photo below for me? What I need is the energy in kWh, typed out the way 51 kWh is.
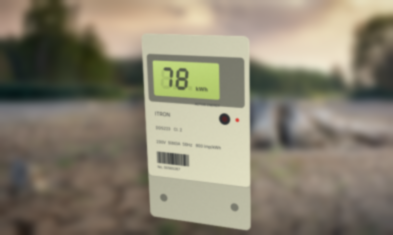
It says 78 kWh
